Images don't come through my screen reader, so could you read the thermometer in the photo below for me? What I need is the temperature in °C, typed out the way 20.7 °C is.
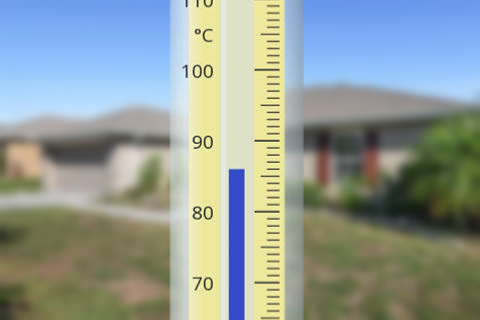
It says 86 °C
